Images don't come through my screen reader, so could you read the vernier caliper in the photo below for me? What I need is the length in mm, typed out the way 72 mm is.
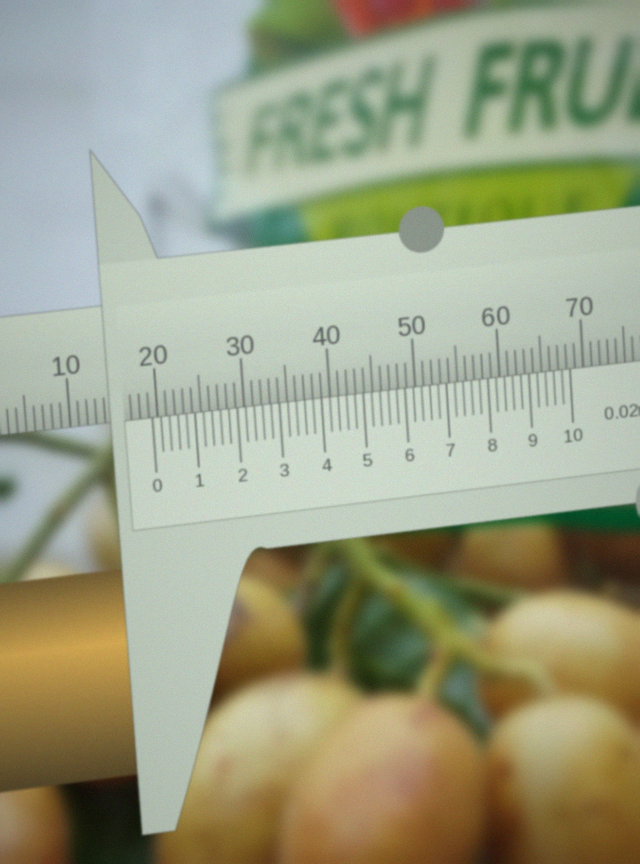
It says 19.4 mm
